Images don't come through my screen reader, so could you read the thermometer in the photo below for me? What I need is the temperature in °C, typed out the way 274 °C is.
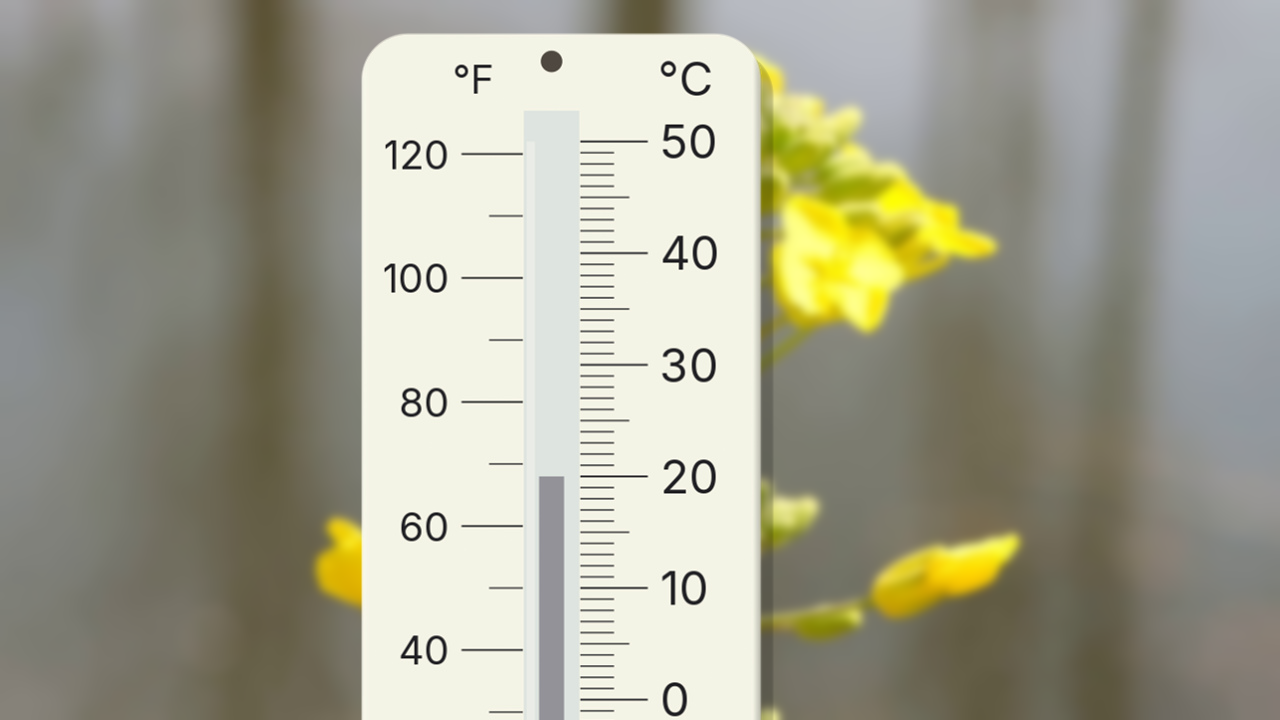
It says 20 °C
